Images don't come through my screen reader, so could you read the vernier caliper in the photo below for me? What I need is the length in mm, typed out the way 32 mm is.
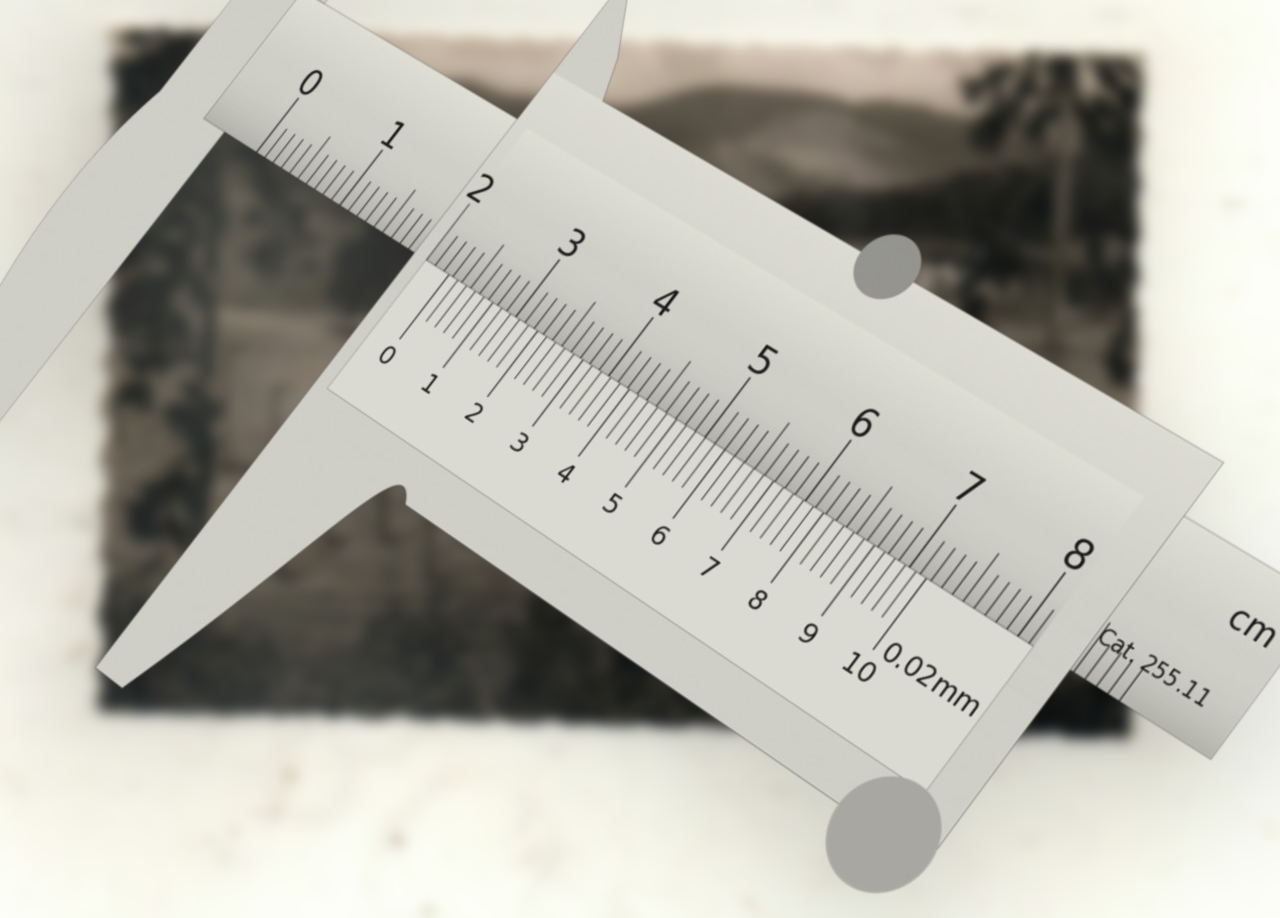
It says 22.6 mm
